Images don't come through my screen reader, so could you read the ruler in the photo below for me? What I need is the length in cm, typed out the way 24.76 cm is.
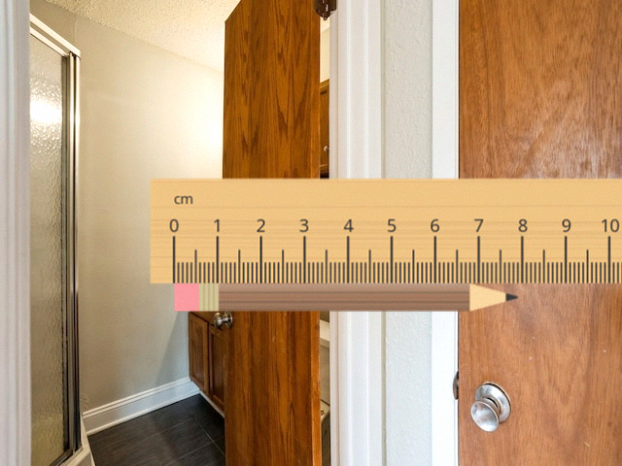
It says 7.9 cm
